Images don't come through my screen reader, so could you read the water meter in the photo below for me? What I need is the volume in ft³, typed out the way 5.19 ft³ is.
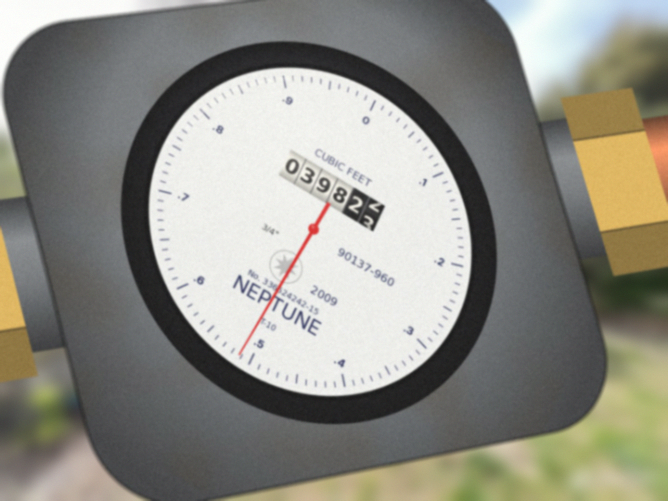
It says 39822.51 ft³
